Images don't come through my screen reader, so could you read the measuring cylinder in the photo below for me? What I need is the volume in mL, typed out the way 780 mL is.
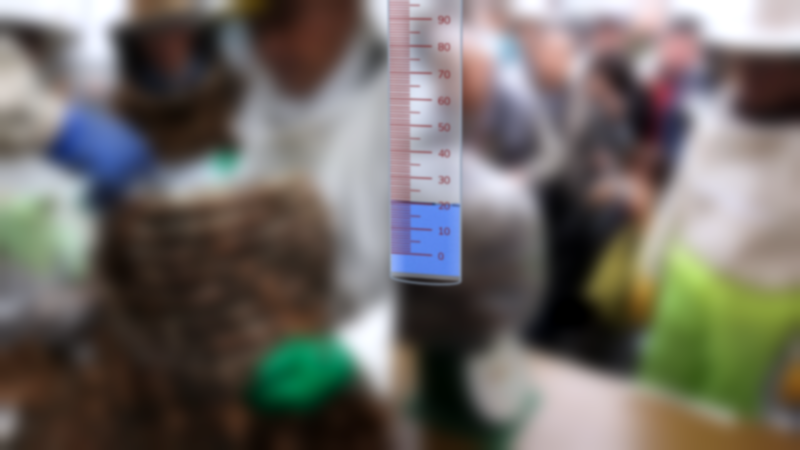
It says 20 mL
